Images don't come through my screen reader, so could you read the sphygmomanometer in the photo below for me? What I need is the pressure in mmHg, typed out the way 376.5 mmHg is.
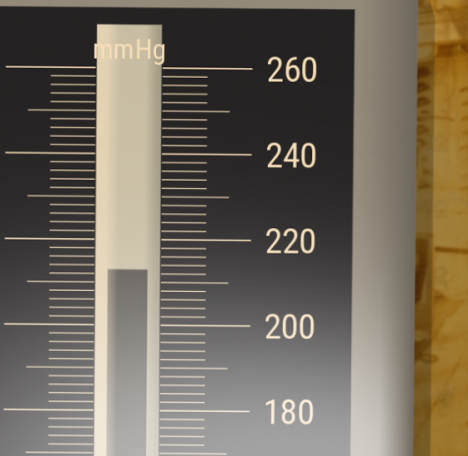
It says 213 mmHg
